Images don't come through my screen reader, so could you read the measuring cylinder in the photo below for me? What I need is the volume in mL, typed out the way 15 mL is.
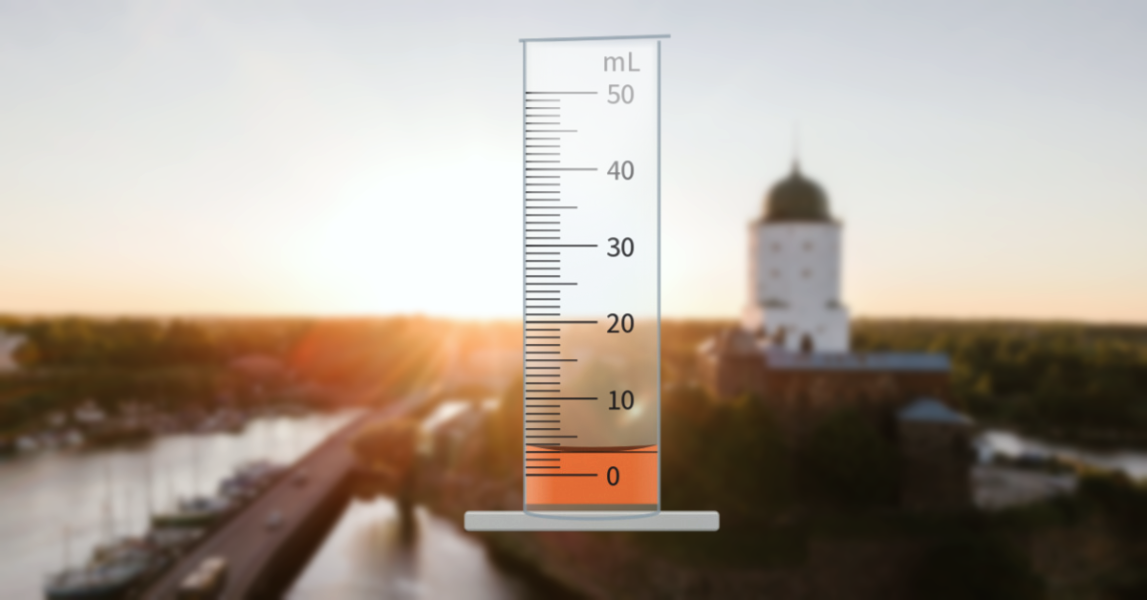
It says 3 mL
